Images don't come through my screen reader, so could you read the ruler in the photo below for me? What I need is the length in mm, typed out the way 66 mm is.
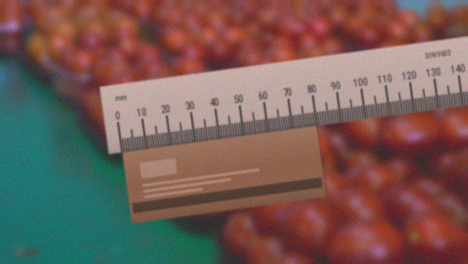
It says 80 mm
